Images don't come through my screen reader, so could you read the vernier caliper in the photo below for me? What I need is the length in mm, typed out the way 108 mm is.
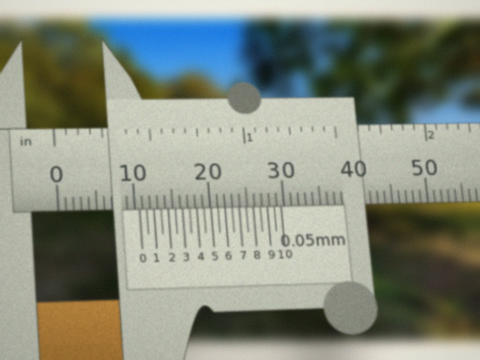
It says 10.6 mm
